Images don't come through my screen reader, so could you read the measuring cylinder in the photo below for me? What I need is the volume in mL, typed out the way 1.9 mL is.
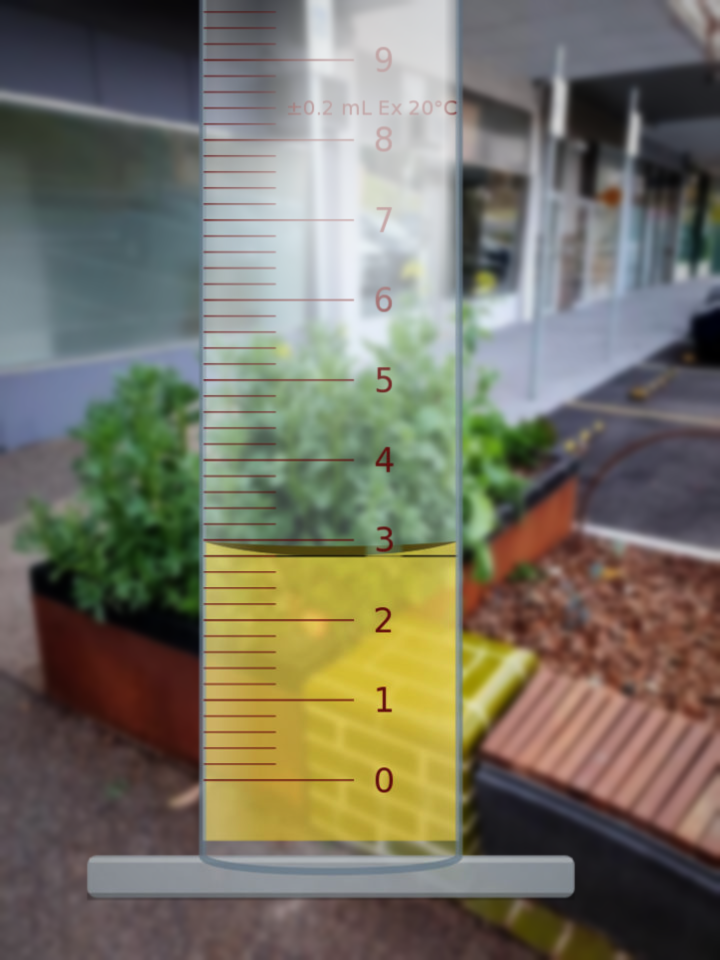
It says 2.8 mL
